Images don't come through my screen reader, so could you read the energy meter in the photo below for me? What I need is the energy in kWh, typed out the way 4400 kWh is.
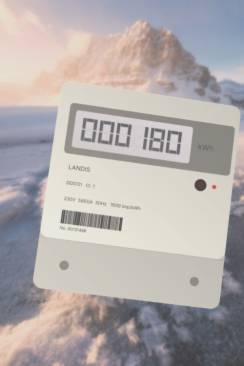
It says 180 kWh
